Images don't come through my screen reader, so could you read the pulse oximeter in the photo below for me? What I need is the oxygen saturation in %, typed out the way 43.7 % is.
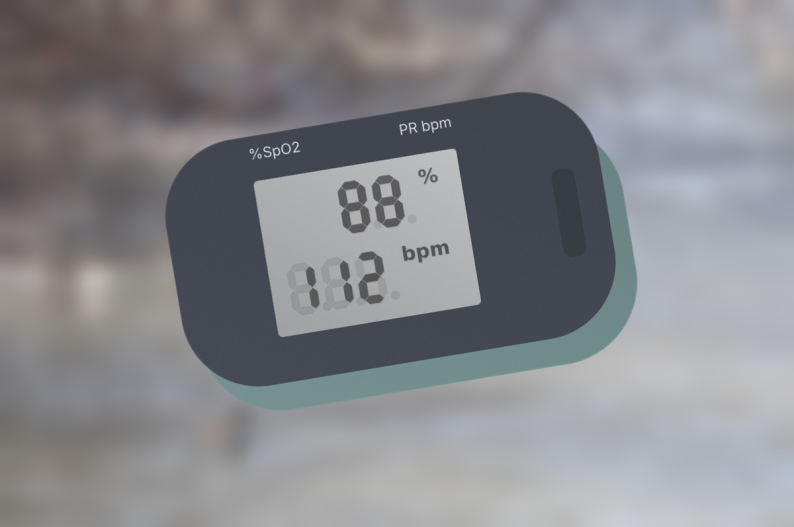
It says 88 %
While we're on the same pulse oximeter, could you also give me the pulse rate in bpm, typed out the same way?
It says 112 bpm
